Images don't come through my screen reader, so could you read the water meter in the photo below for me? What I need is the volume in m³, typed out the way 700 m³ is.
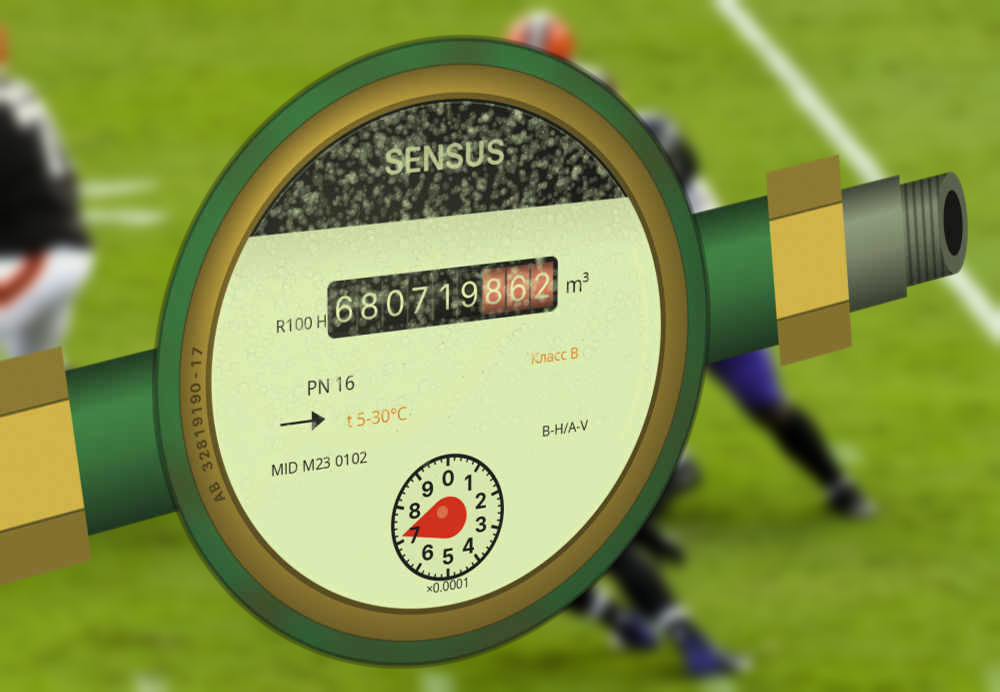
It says 680719.8627 m³
